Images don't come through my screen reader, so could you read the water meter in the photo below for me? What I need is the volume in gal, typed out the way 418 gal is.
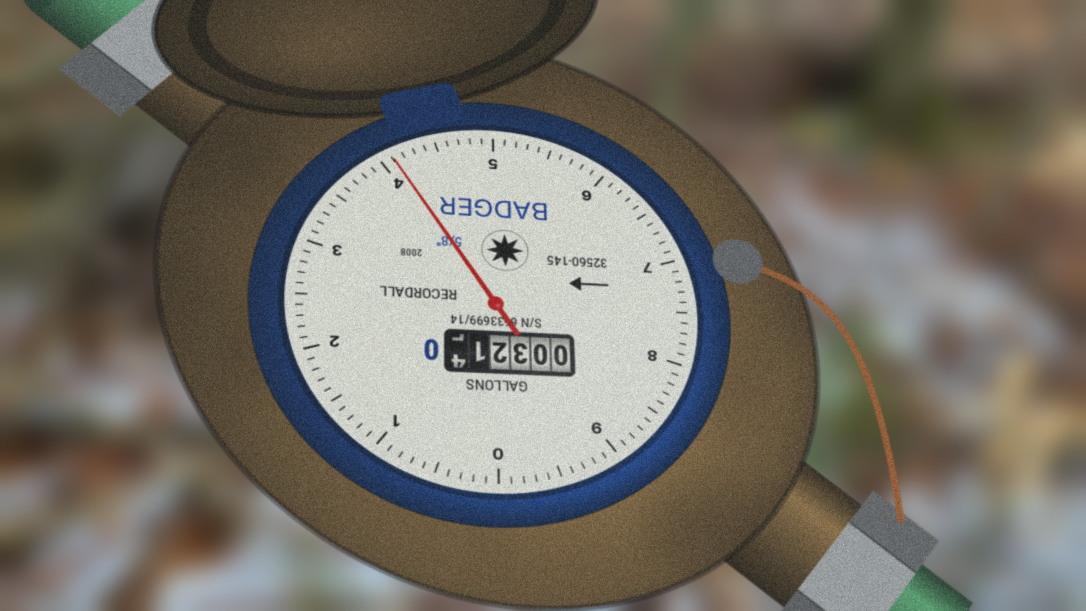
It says 32144.1 gal
